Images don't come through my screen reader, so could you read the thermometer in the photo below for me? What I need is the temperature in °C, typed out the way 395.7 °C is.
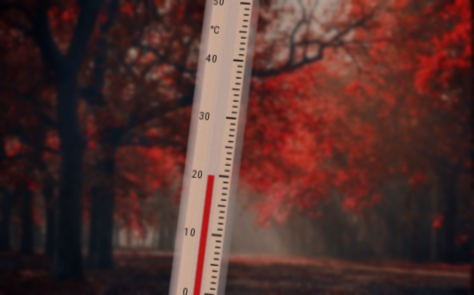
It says 20 °C
